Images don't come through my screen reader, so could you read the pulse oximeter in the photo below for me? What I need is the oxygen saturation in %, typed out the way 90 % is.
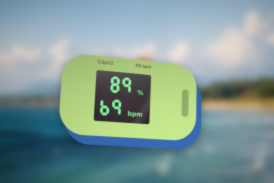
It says 89 %
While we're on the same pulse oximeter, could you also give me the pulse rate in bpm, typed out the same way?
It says 69 bpm
